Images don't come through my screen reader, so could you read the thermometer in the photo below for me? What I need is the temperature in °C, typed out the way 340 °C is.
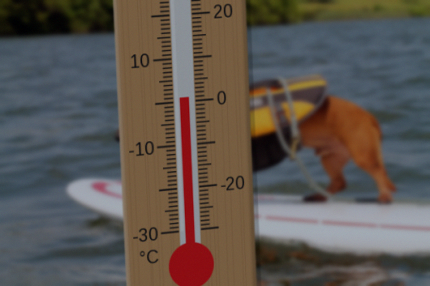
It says 1 °C
